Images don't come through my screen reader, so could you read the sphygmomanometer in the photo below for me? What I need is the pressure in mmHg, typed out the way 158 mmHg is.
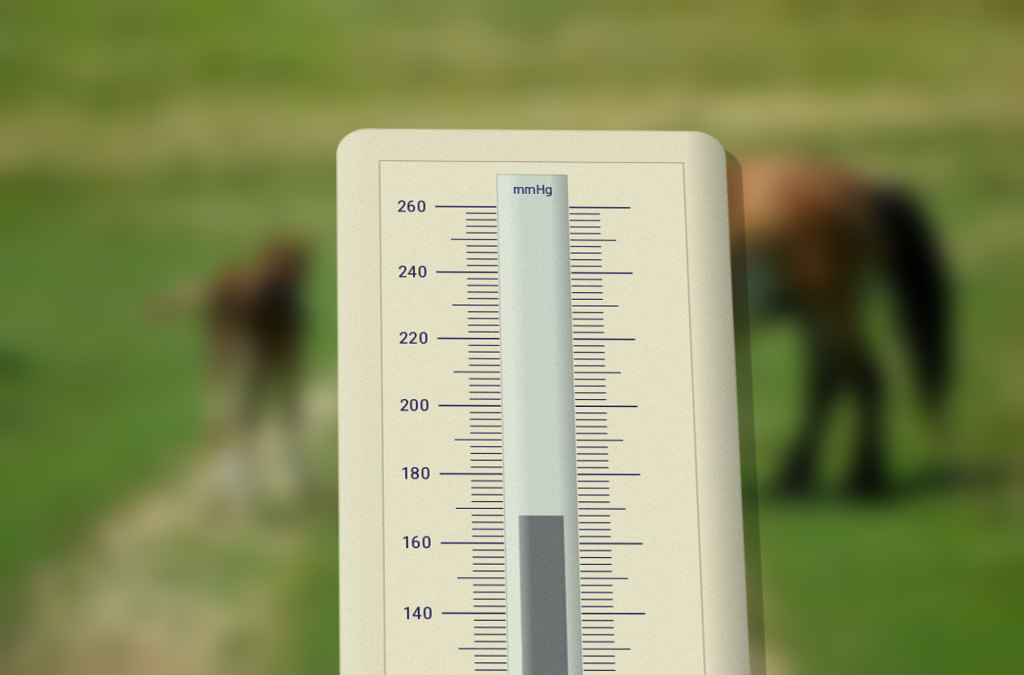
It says 168 mmHg
